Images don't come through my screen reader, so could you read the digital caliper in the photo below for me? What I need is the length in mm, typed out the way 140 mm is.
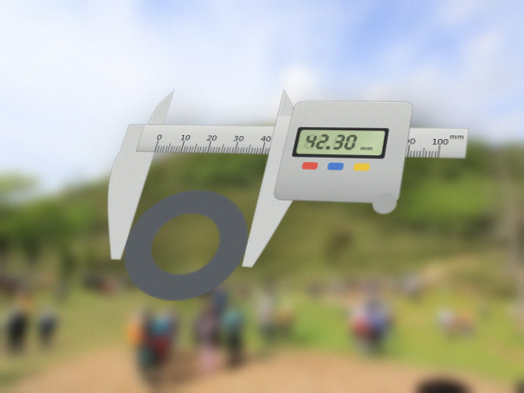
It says 42.30 mm
